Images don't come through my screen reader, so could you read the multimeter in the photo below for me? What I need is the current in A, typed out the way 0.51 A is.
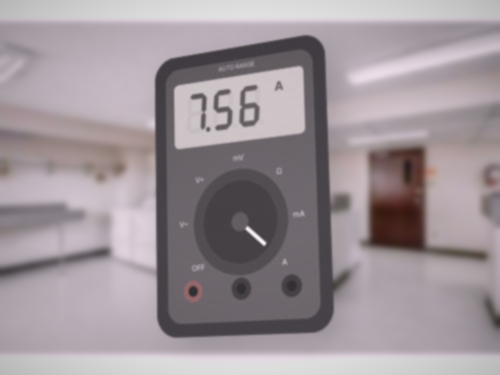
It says 7.56 A
